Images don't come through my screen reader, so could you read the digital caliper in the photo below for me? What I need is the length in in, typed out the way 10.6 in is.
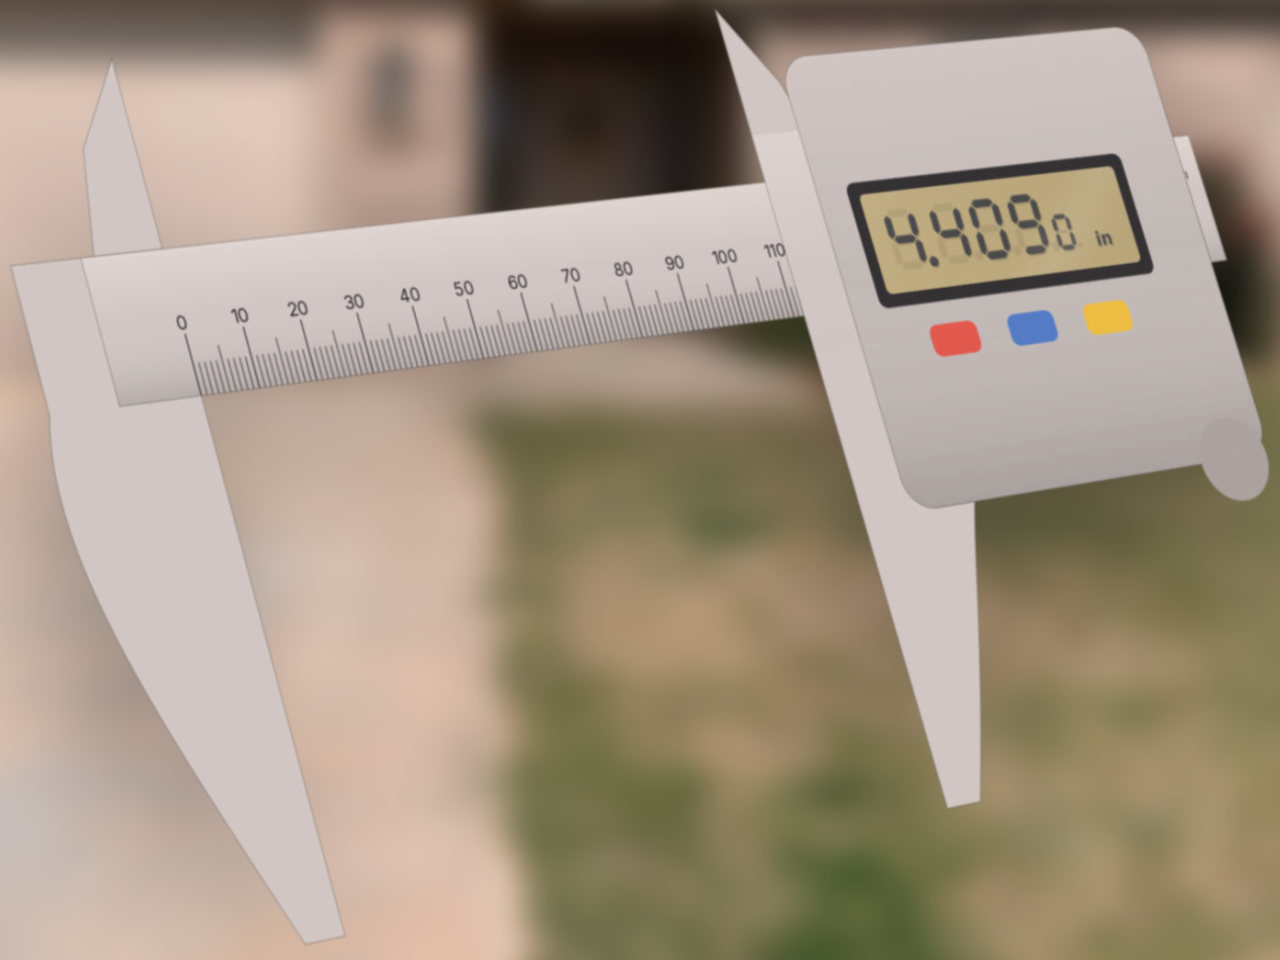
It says 4.4090 in
